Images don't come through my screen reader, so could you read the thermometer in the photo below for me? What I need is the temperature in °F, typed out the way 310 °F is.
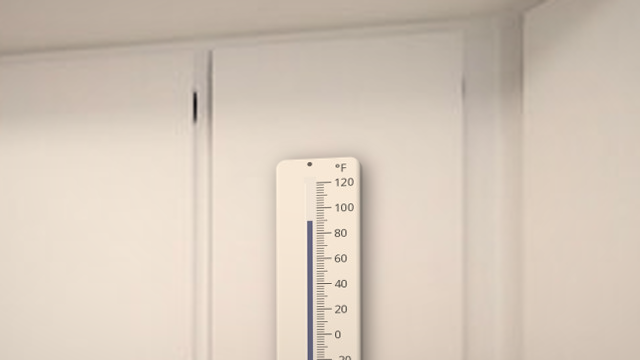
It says 90 °F
